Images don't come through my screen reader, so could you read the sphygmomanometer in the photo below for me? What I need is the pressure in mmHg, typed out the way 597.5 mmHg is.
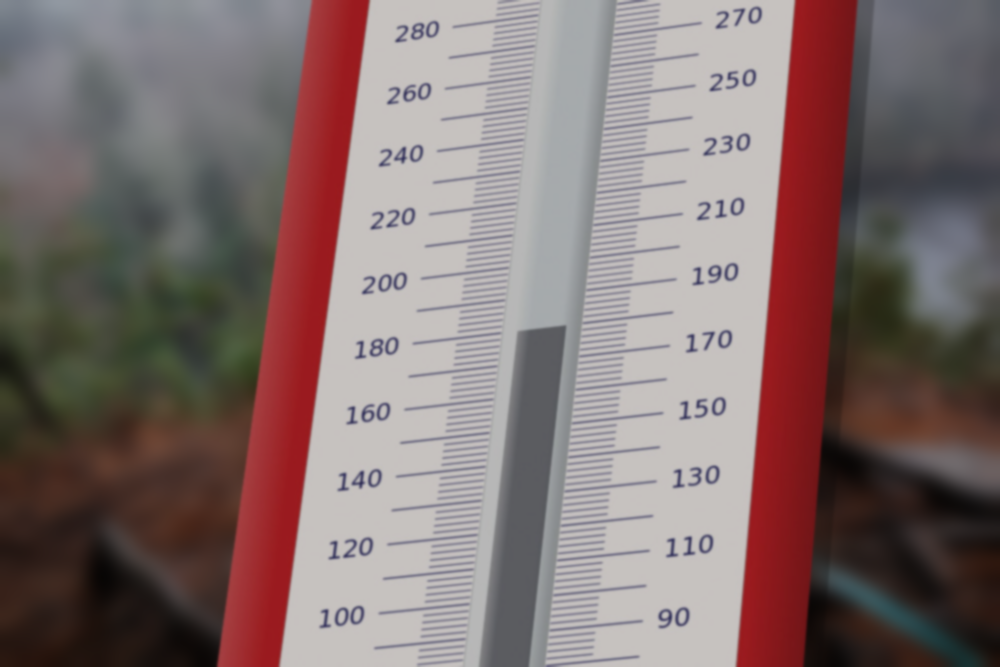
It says 180 mmHg
